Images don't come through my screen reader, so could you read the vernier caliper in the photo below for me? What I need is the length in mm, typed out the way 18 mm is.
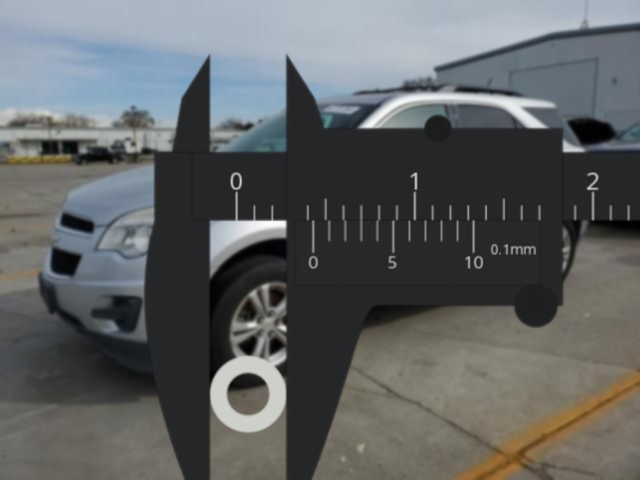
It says 4.3 mm
